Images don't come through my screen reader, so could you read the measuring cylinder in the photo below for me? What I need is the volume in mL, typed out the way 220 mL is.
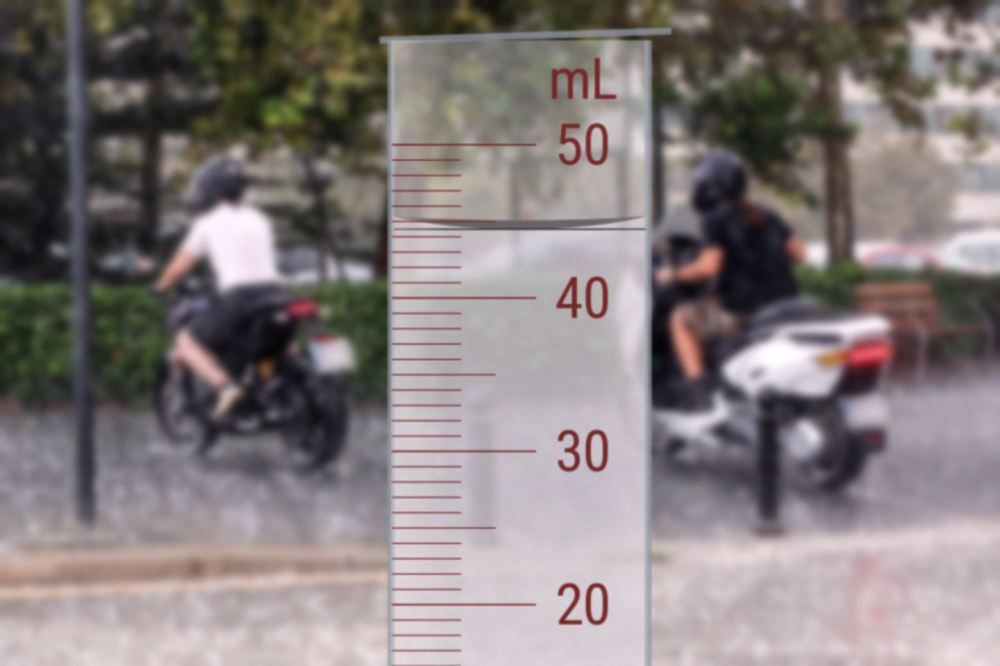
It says 44.5 mL
